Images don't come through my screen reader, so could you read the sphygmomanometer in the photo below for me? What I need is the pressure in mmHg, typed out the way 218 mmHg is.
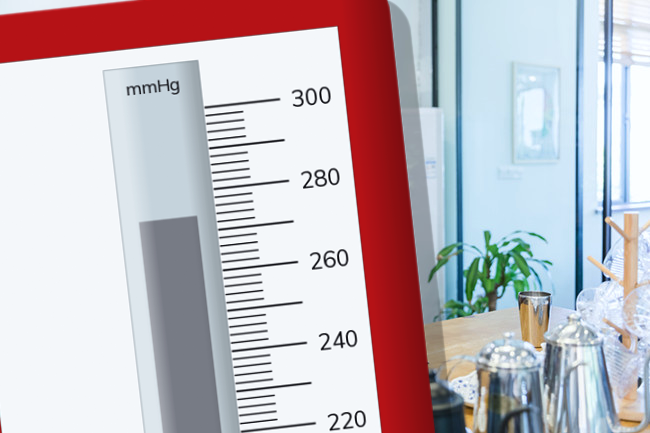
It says 274 mmHg
